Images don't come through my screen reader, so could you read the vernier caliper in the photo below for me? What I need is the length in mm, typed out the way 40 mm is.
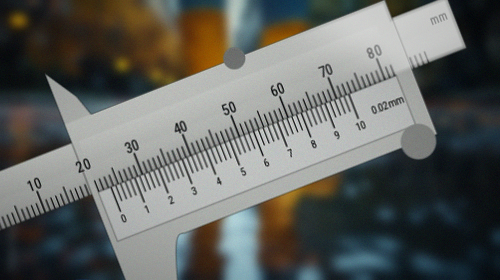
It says 23.5 mm
